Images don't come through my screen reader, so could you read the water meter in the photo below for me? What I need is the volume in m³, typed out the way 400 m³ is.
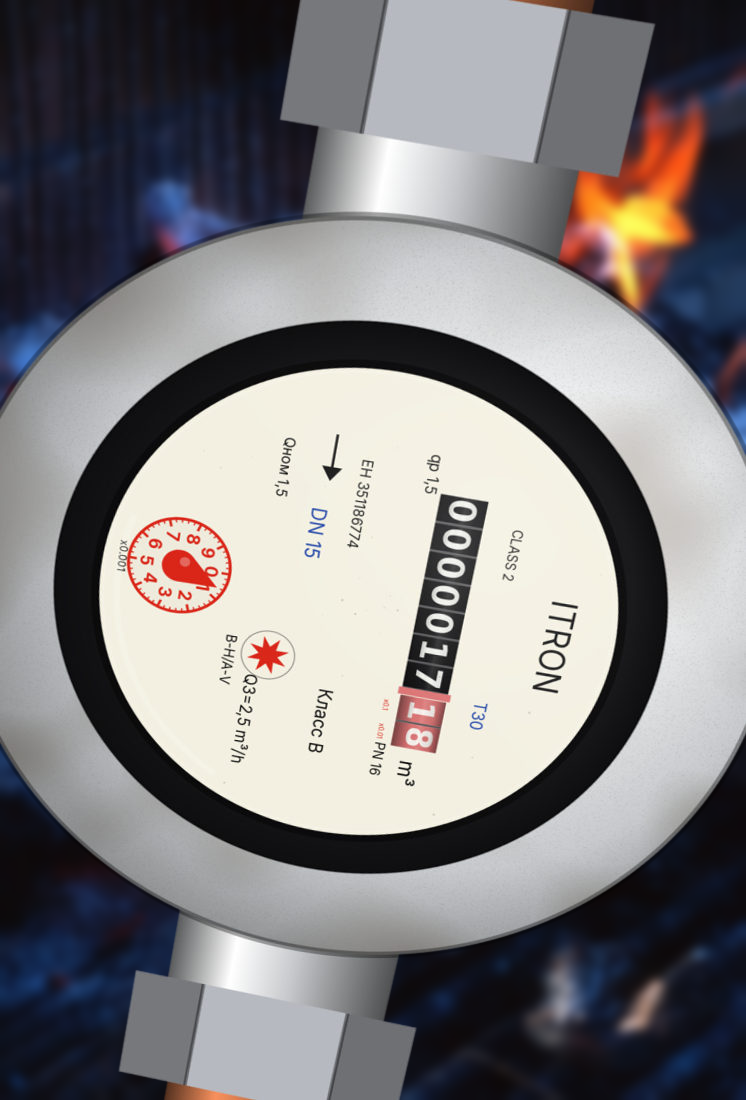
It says 17.180 m³
